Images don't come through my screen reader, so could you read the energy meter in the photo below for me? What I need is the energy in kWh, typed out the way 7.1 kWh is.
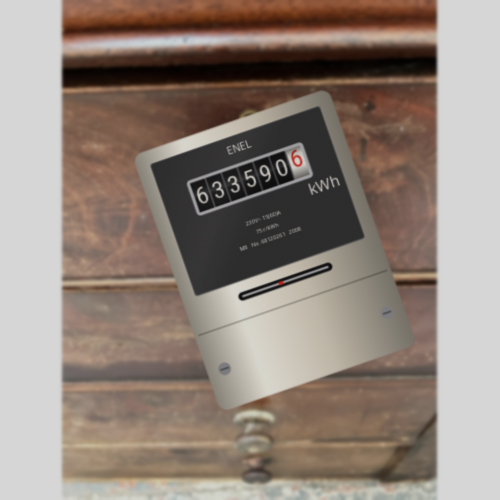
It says 633590.6 kWh
